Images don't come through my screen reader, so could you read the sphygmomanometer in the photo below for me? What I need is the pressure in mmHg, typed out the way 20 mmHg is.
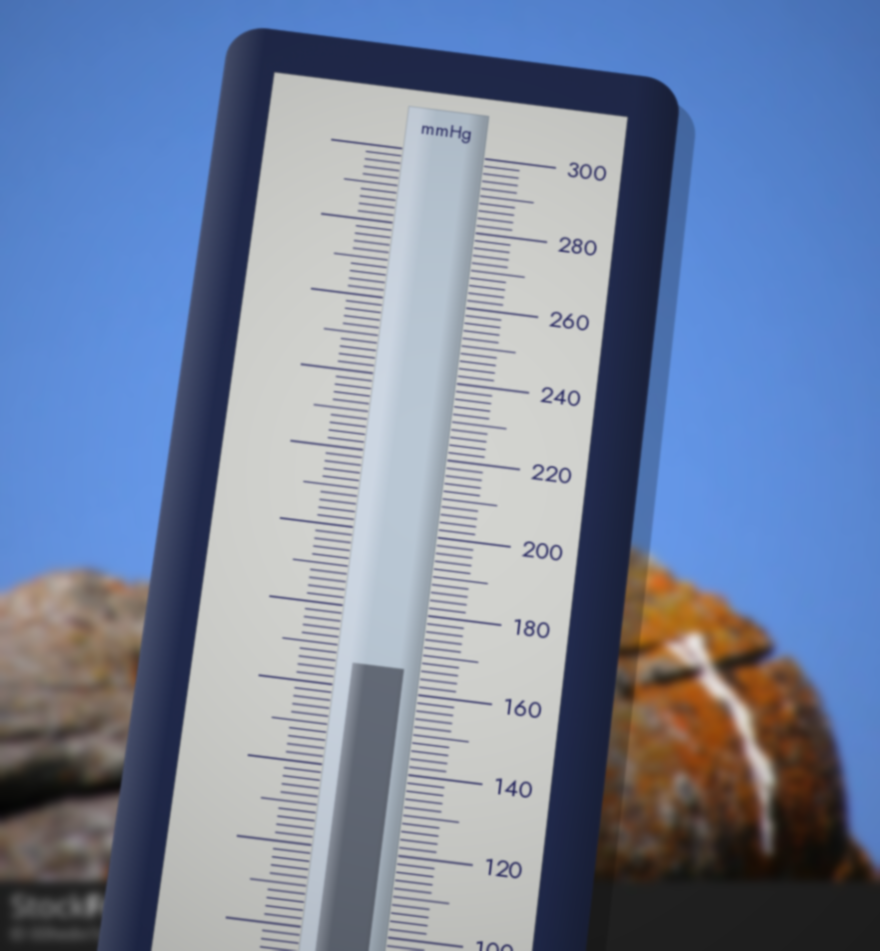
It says 166 mmHg
